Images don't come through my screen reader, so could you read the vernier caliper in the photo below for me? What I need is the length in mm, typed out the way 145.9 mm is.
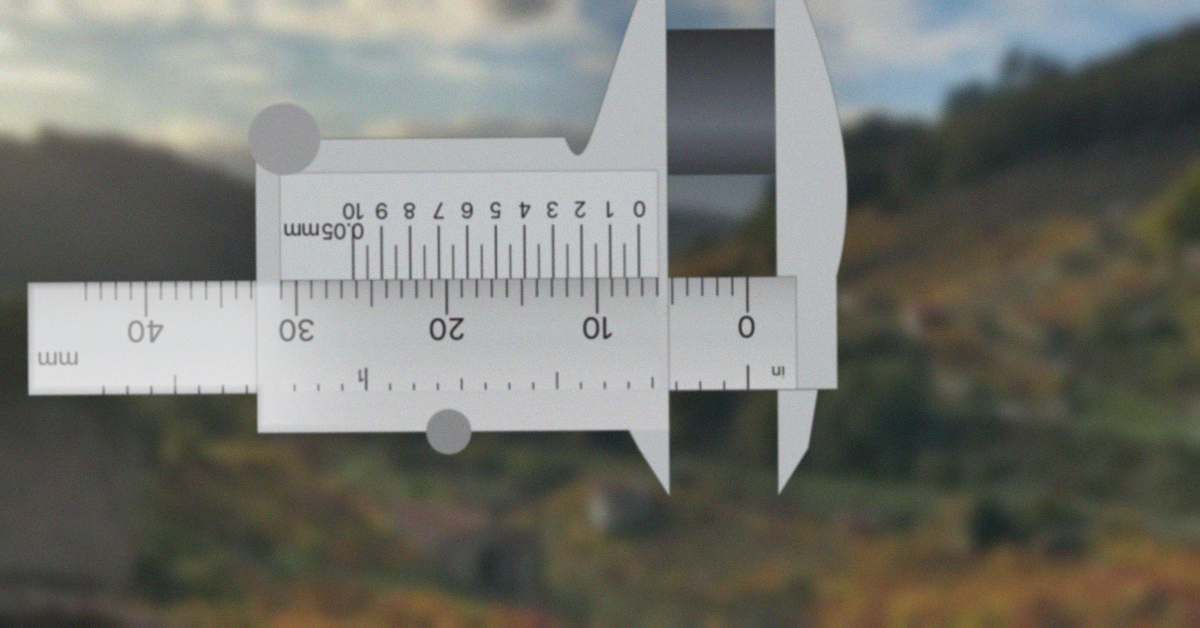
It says 7.2 mm
